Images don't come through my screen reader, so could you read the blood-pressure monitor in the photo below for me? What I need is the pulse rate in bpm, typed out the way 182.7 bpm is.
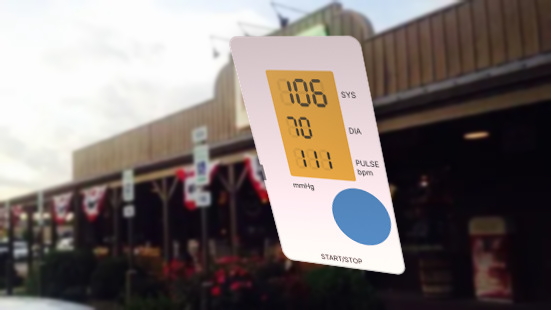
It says 111 bpm
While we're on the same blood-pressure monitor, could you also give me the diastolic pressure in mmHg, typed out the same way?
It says 70 mmHg
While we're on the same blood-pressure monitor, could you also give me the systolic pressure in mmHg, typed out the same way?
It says 106 mmHg
